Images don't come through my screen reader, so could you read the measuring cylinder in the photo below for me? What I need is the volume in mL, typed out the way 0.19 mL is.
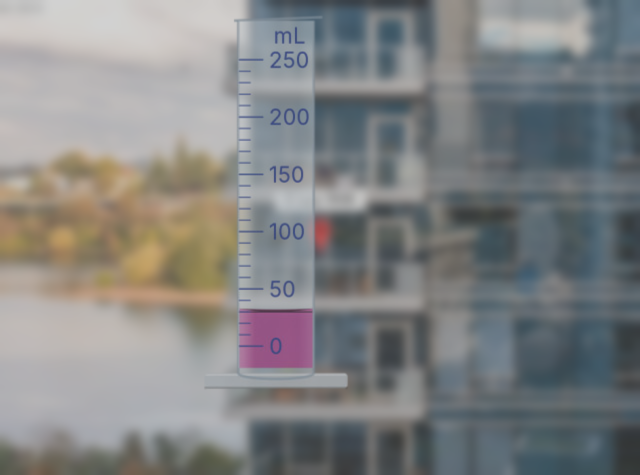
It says 30 mL
